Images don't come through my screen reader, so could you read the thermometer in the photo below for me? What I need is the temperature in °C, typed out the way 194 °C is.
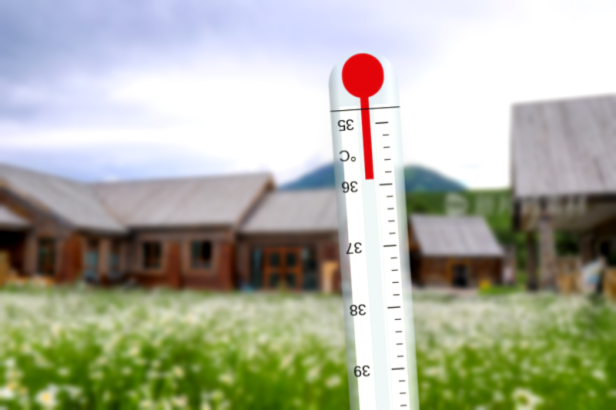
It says 35.9 °C
